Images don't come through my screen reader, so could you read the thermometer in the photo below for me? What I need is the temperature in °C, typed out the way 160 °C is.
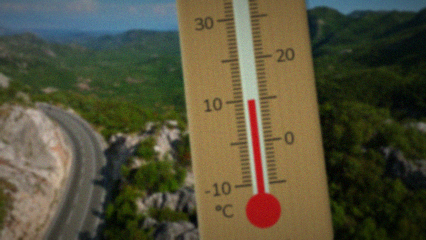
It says 10 °C
